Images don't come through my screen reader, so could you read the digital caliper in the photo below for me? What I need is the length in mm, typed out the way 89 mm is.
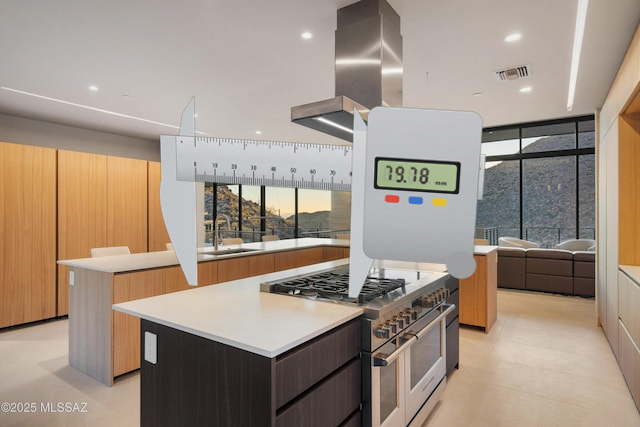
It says 79.78 mm
